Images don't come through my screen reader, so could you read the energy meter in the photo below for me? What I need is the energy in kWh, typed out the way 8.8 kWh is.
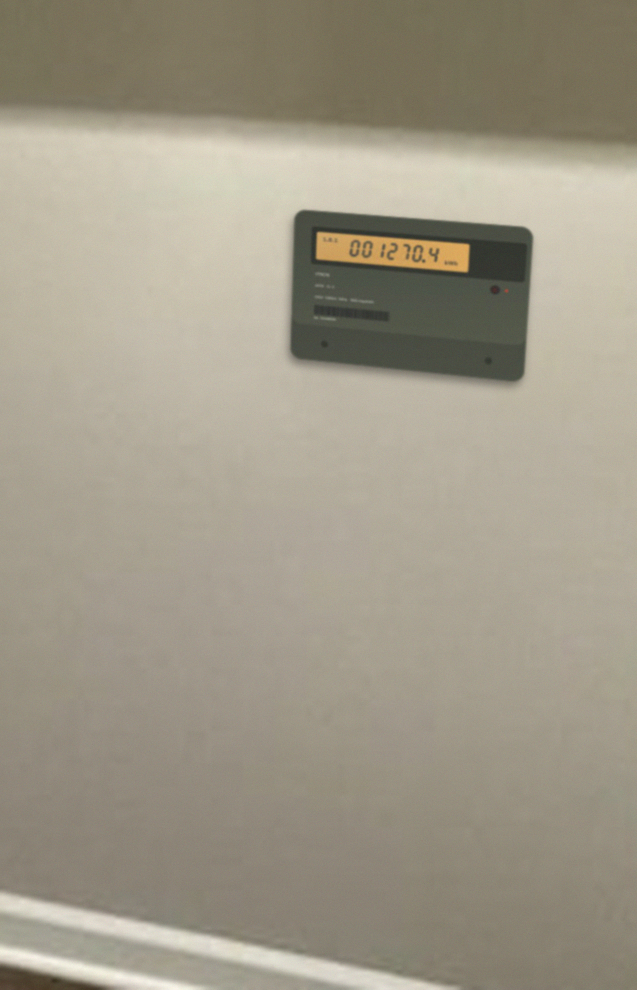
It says 1270.4 kWh
